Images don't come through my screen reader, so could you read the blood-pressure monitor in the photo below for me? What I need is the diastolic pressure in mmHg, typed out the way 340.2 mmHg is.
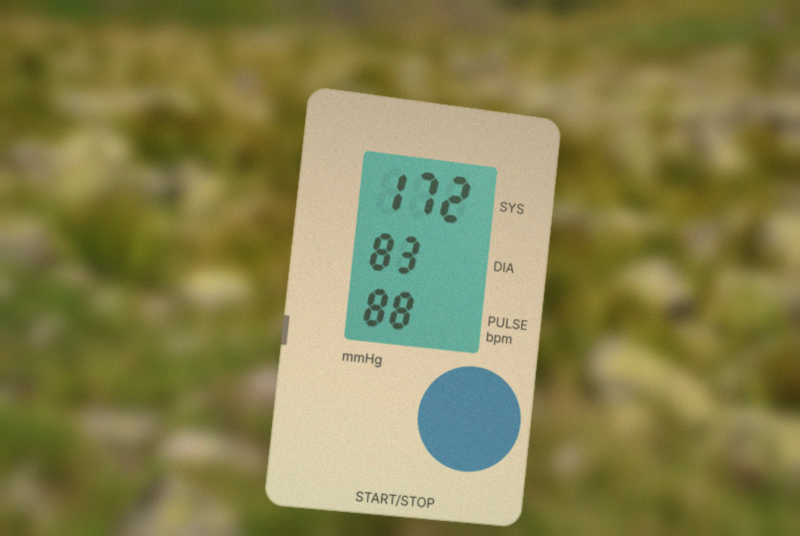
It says 83 mmHg
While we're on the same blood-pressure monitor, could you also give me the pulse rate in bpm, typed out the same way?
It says 88 bpm
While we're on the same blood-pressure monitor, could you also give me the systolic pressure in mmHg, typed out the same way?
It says 172 mmHg
